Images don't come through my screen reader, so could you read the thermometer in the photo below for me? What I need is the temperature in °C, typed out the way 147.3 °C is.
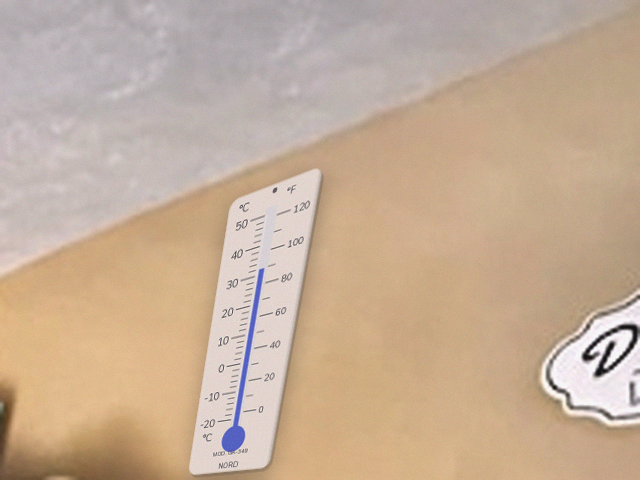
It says 32 °C
